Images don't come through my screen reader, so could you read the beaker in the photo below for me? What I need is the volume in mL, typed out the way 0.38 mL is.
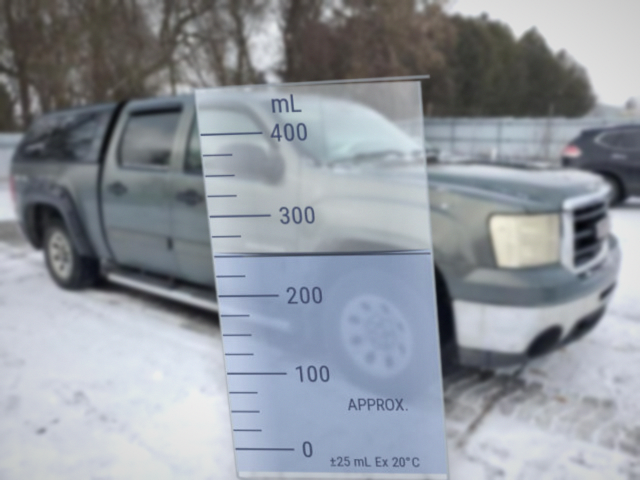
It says 250 mL
